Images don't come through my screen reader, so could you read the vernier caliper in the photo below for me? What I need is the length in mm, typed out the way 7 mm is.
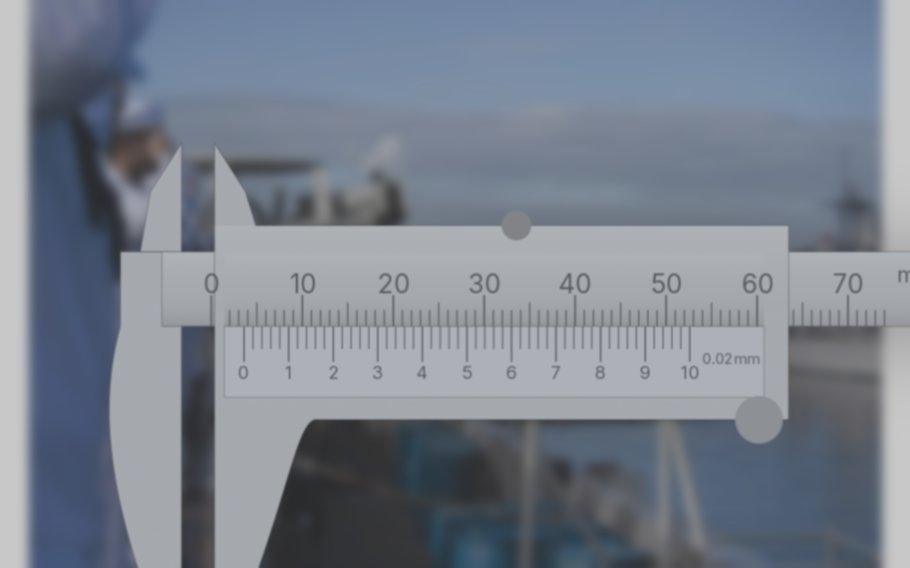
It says 3.6 mm
